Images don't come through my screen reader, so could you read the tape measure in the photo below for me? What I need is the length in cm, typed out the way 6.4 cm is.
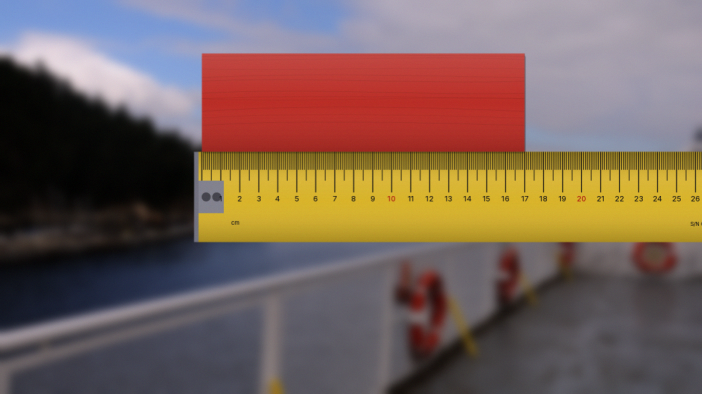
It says 17 cm
